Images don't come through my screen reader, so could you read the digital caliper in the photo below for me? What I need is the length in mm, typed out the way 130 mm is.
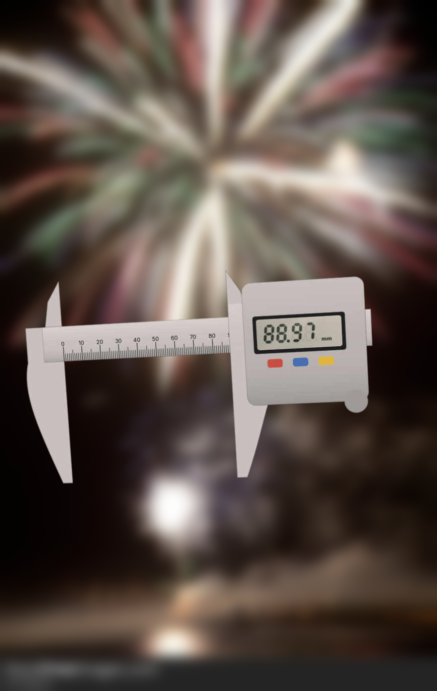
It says 88.97 mm
